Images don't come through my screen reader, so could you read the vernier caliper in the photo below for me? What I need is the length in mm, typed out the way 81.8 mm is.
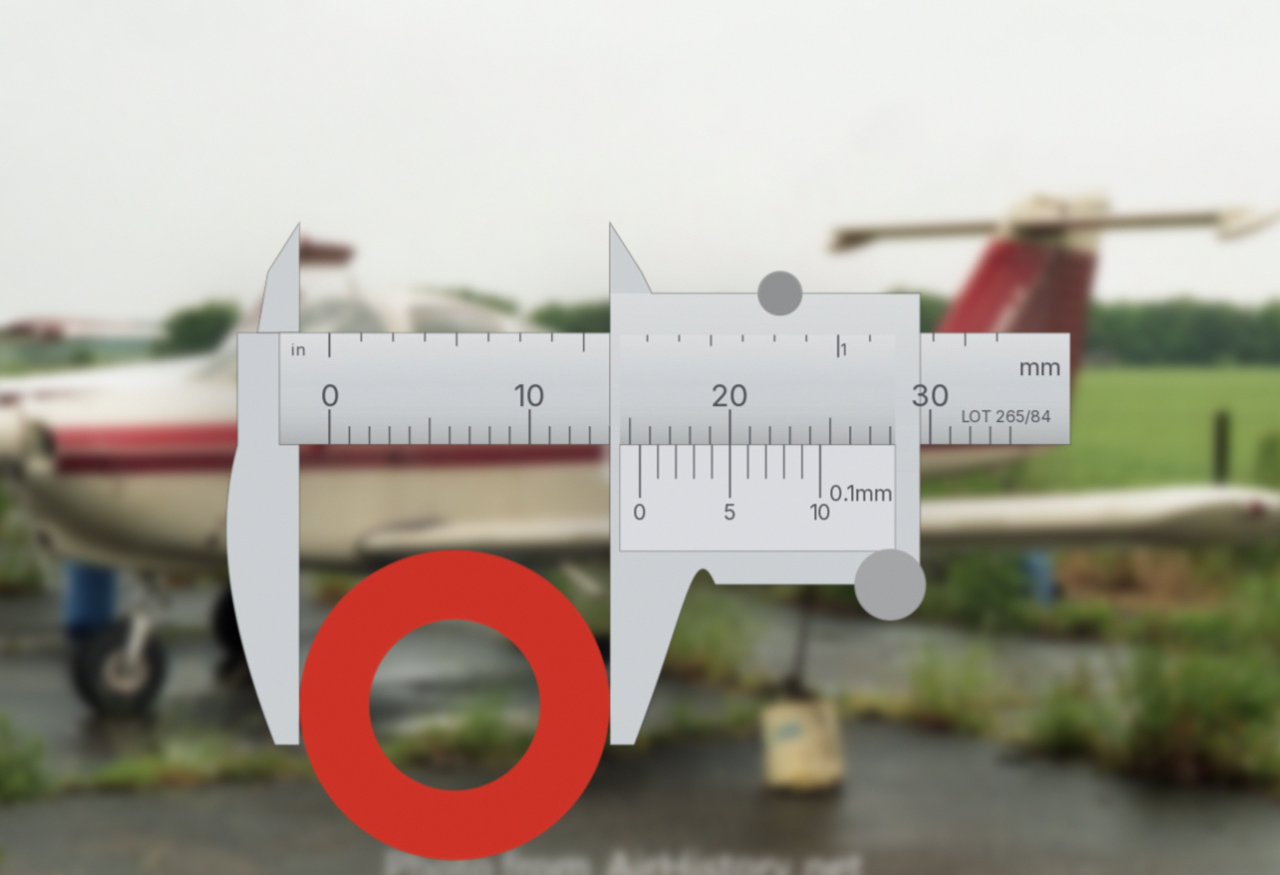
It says 15.5 mm
